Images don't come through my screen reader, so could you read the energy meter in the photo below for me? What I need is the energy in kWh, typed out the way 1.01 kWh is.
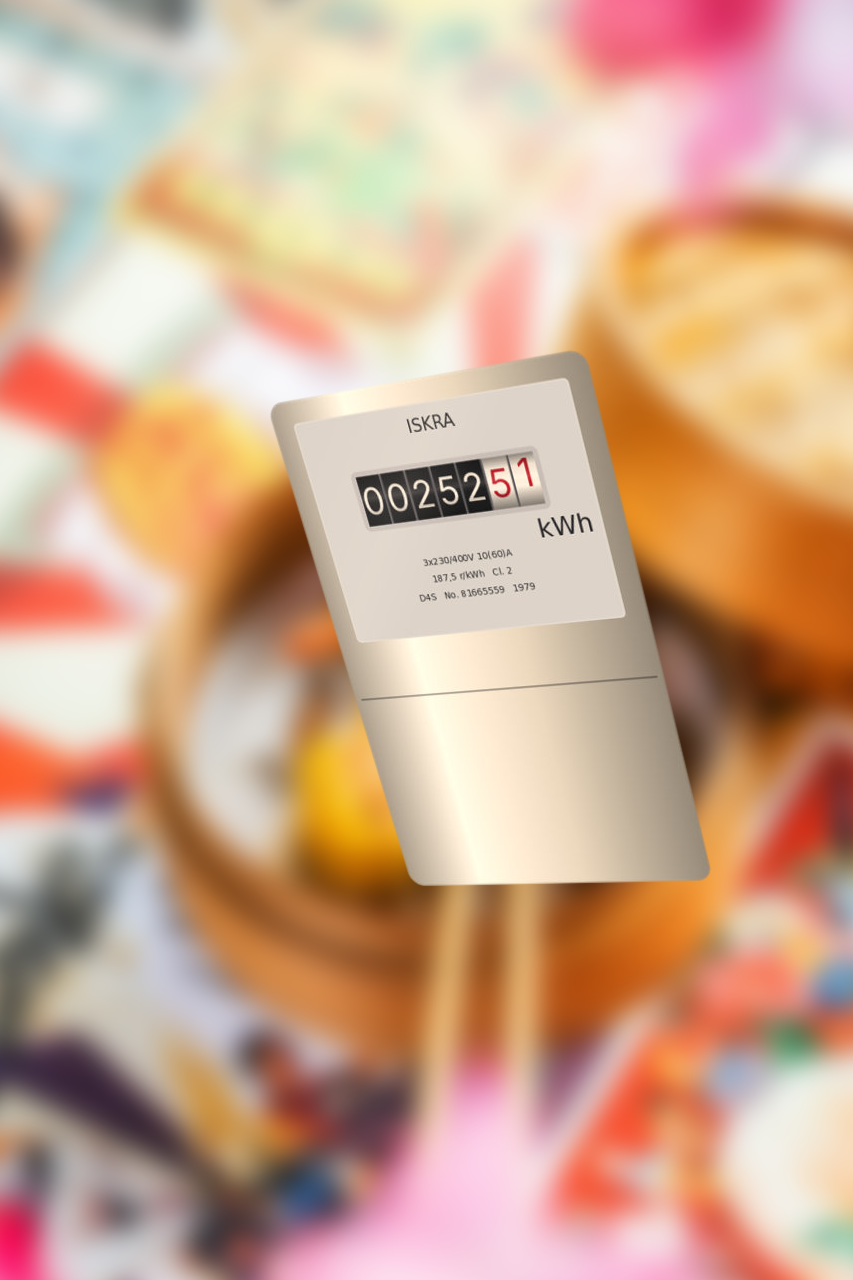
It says 252.51 kWh
